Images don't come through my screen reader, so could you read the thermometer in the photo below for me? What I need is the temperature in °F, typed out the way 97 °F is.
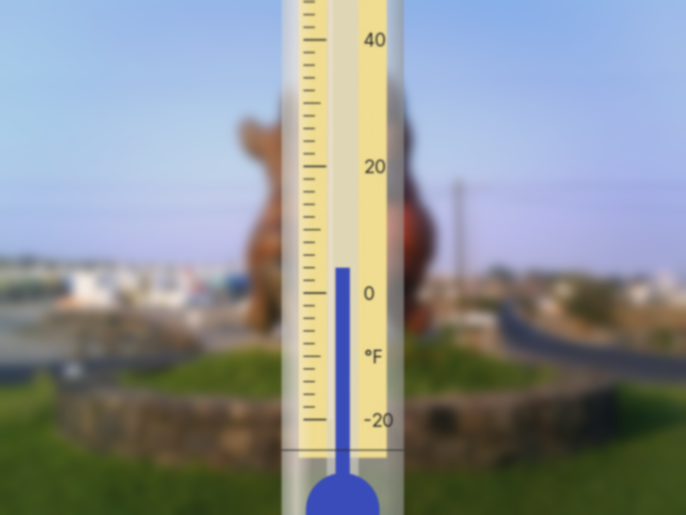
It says 4 °F
